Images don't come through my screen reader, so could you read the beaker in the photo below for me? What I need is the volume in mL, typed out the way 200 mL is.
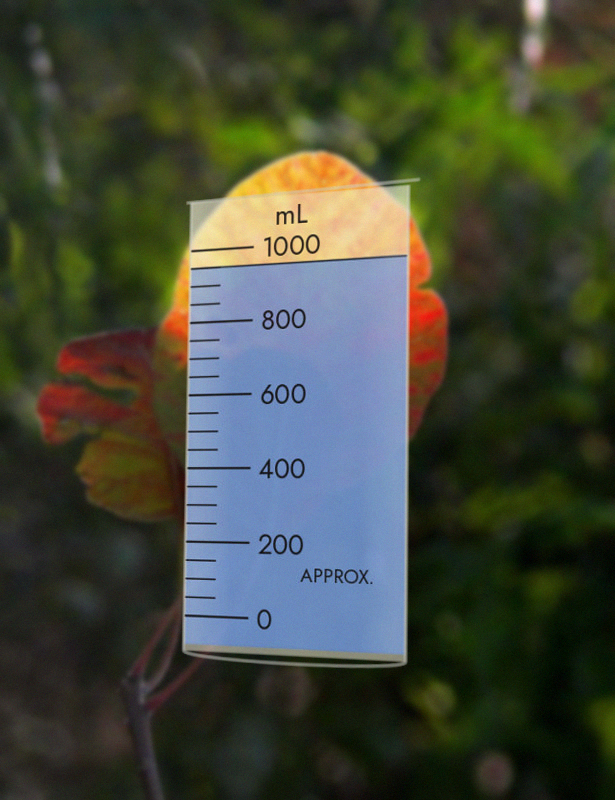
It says 950 mL
